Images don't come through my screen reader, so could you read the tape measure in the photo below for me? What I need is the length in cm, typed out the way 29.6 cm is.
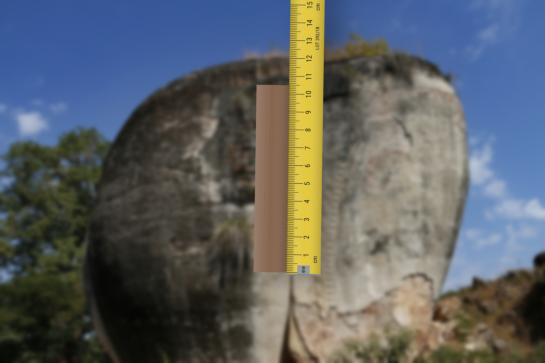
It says 10.5 cm
